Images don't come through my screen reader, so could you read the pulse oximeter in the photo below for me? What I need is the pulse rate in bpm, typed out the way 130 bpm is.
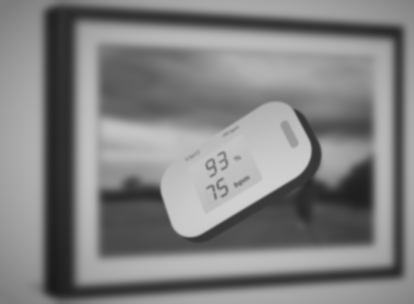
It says 75 bpm
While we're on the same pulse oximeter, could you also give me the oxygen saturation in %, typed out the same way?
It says 93 %
